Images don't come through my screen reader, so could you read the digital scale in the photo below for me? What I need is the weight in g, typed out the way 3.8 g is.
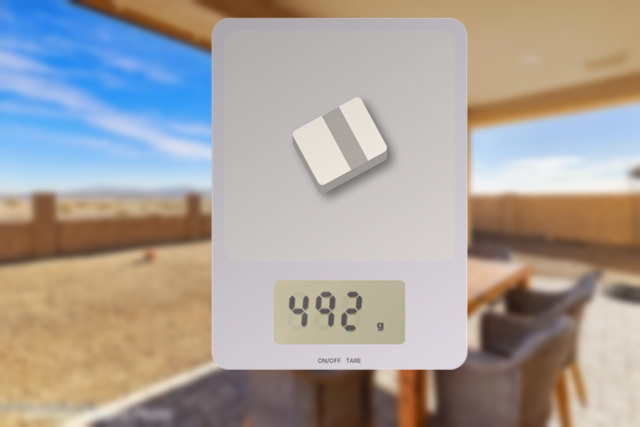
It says 492 g
